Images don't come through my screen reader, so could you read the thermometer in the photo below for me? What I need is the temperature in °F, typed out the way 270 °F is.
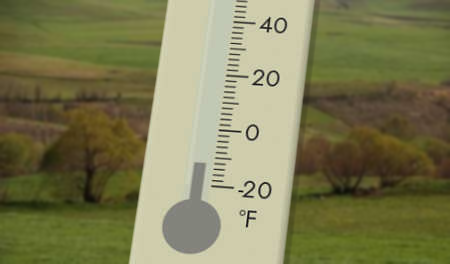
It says -12 °F
